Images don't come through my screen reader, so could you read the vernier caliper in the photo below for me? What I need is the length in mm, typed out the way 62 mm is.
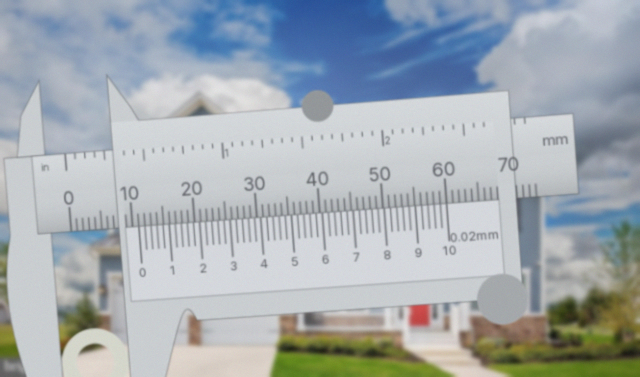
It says 11.0 mm
